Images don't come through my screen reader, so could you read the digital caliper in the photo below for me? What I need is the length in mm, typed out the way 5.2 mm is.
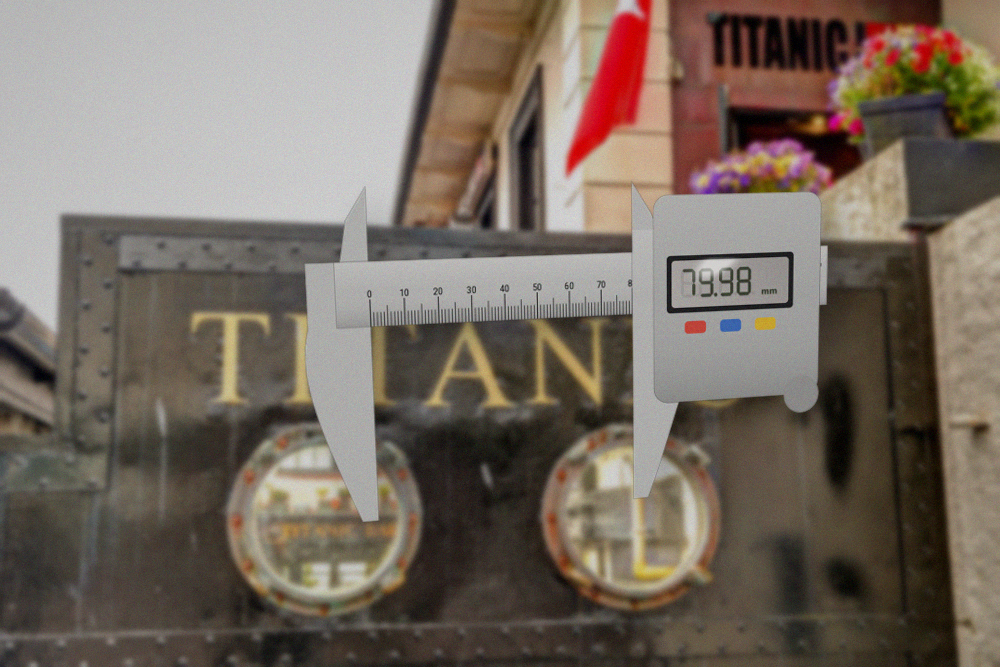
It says 79.98 mm
